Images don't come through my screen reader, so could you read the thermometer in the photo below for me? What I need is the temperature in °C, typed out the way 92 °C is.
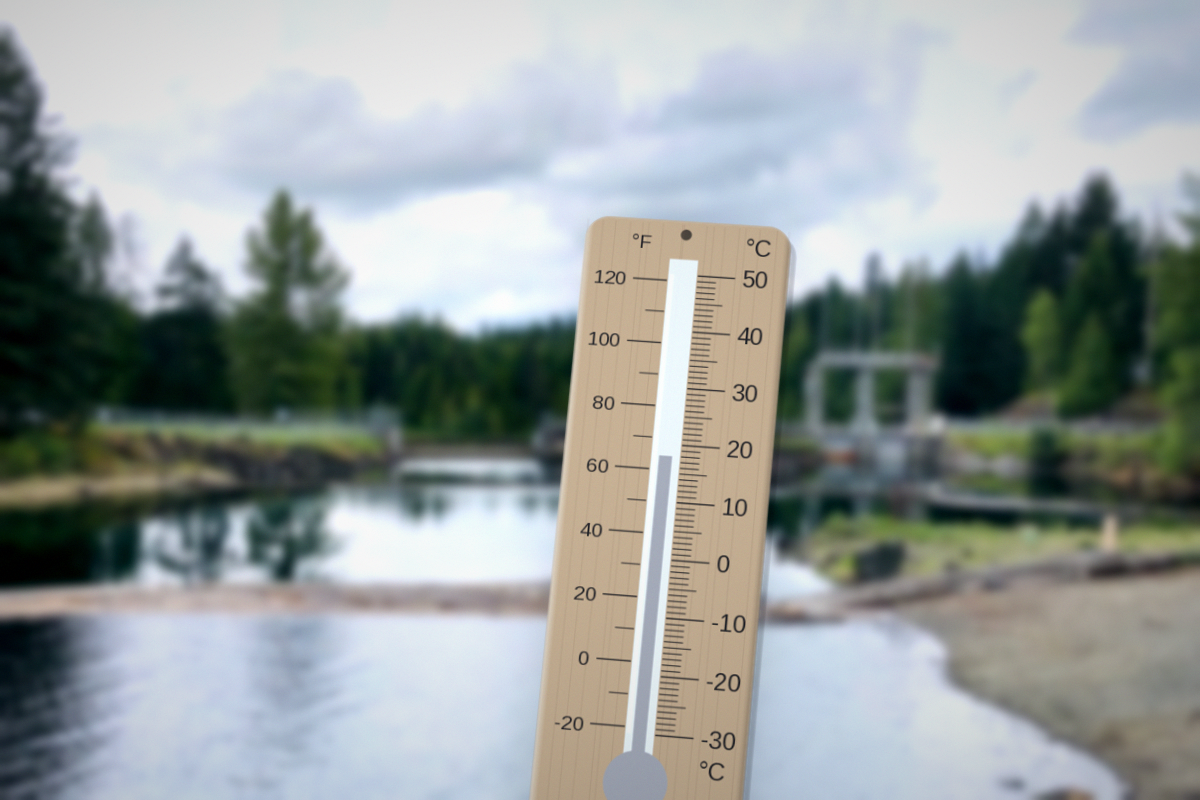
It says 18 °C
